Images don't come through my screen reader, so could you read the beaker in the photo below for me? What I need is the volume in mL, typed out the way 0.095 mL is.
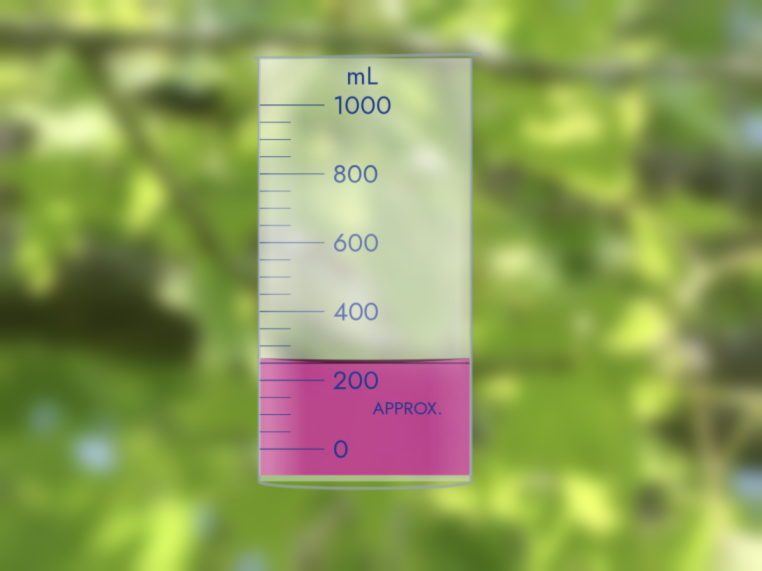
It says 250 mL
